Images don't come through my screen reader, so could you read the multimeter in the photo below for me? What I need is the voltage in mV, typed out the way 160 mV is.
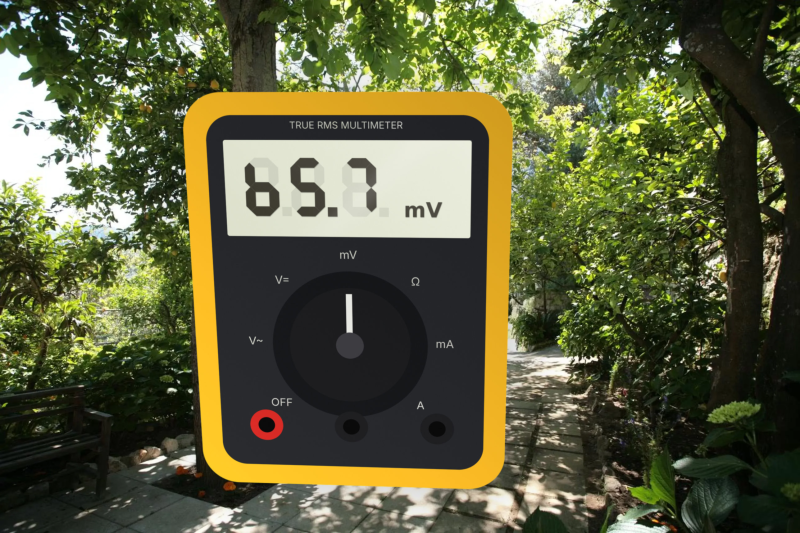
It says 65.7 mV
